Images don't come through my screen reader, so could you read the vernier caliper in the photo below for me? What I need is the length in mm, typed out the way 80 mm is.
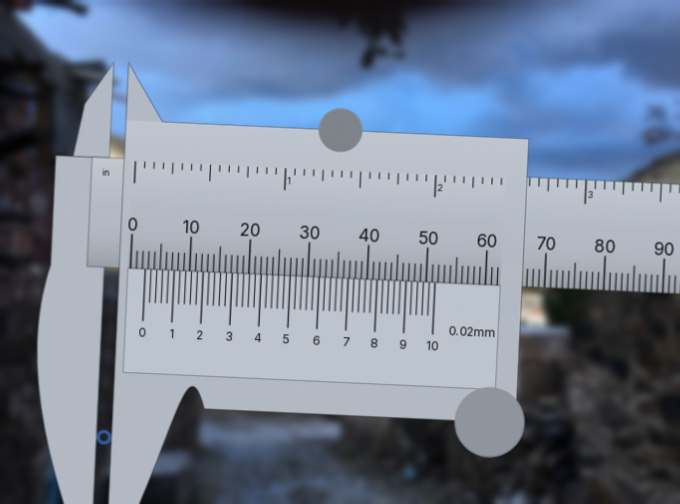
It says 2.5 mm
